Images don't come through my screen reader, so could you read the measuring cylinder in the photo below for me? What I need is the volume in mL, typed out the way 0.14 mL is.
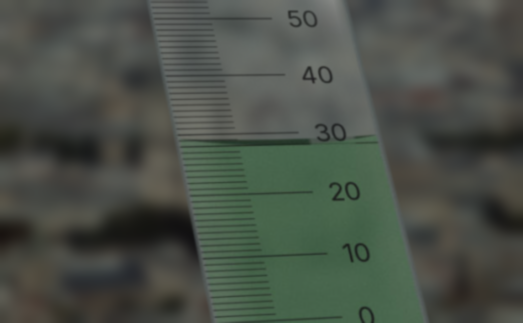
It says 28 mL
